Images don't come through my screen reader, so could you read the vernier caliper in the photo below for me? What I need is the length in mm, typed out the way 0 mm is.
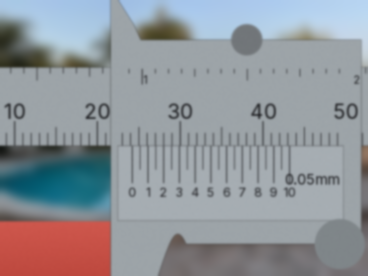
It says 24.2 mm
